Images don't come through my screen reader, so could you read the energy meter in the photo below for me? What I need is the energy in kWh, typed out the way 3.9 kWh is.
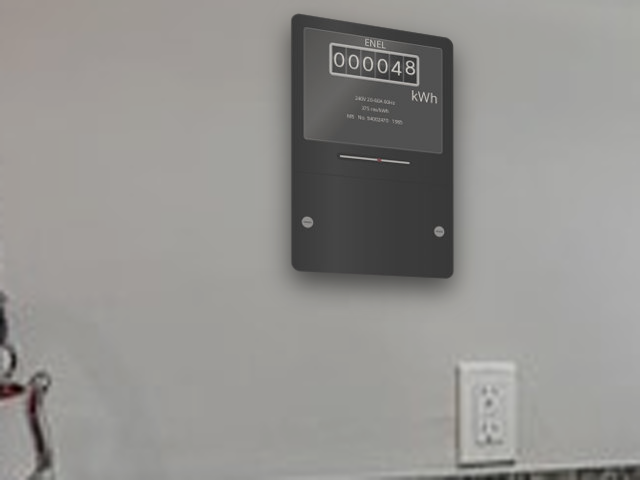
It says 48 kWh
